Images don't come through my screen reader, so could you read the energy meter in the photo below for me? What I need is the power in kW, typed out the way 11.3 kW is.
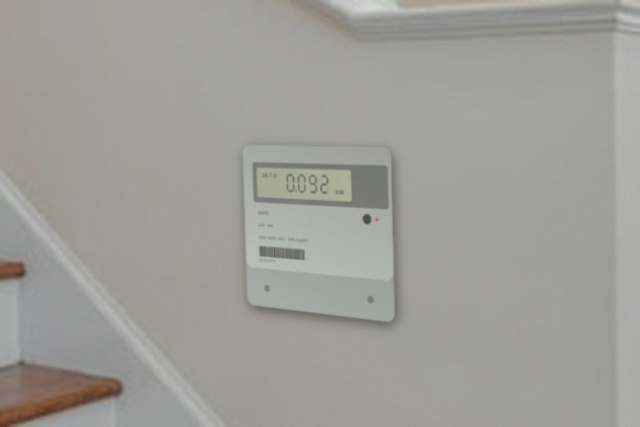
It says 0.092 kW
